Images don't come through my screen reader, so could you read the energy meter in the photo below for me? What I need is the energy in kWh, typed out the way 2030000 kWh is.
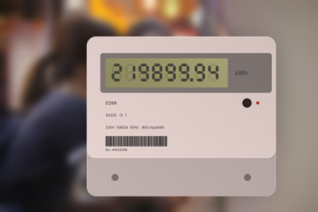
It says 219899.94 kWh
